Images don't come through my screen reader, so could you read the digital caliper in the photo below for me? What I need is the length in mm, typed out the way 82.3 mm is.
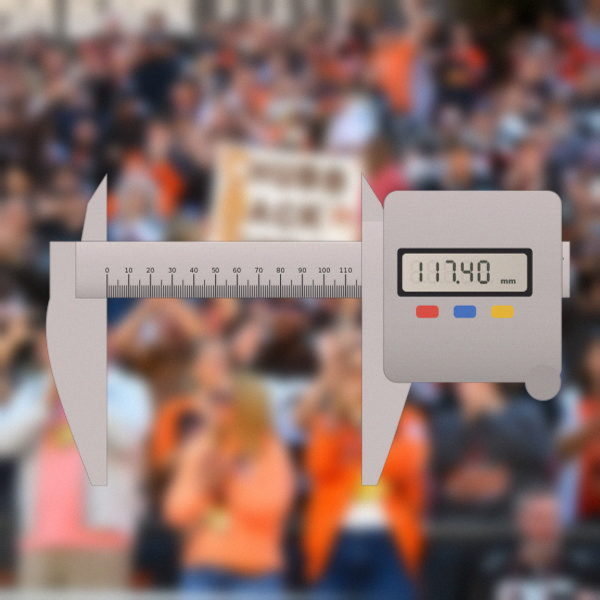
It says 117.40 mm
